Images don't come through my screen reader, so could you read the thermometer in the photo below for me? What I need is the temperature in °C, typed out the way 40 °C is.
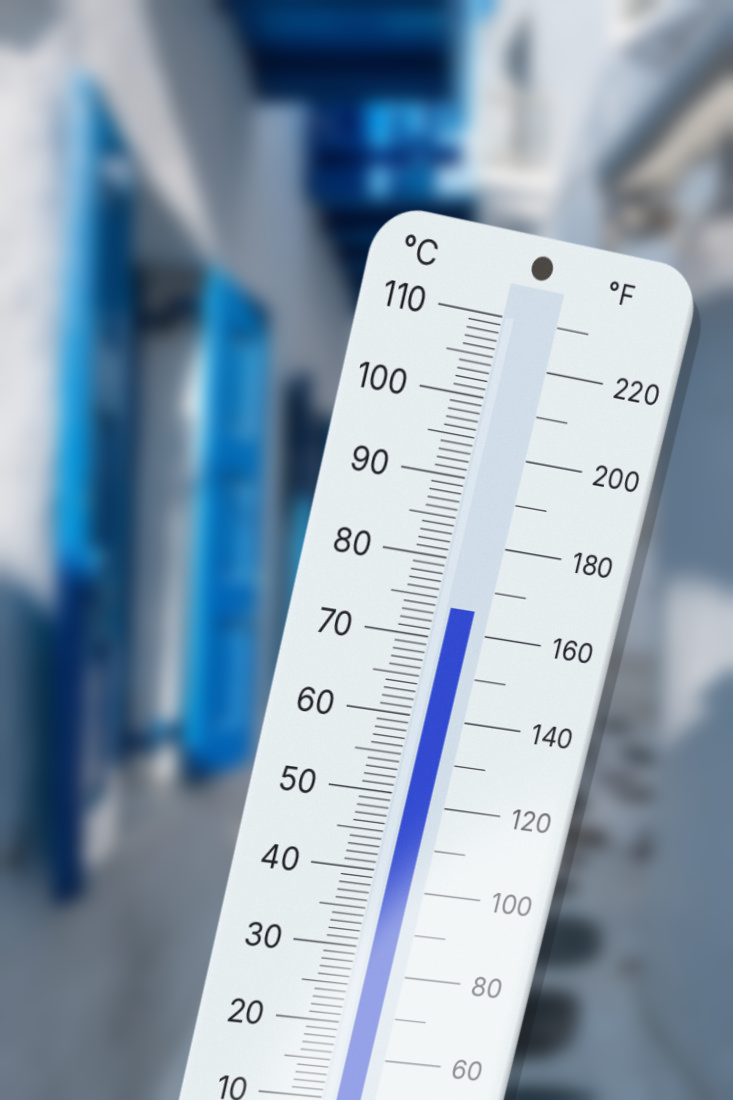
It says 74 °C
